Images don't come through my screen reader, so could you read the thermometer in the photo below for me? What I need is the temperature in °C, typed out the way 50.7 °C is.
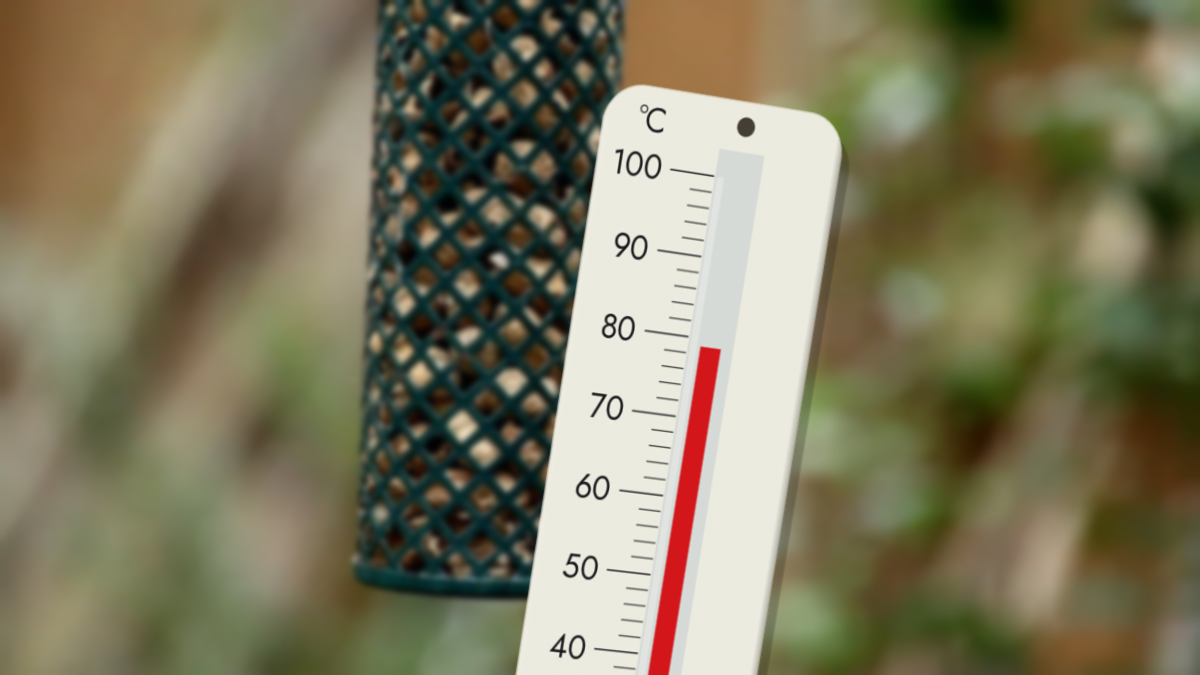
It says 79 °C
